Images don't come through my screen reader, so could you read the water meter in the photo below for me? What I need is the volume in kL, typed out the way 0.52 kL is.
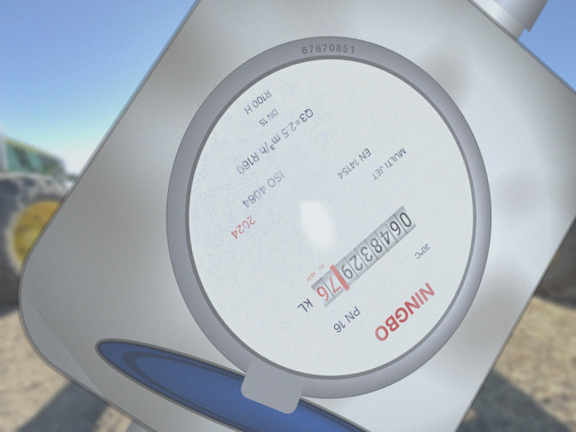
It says 648329.76 kL
